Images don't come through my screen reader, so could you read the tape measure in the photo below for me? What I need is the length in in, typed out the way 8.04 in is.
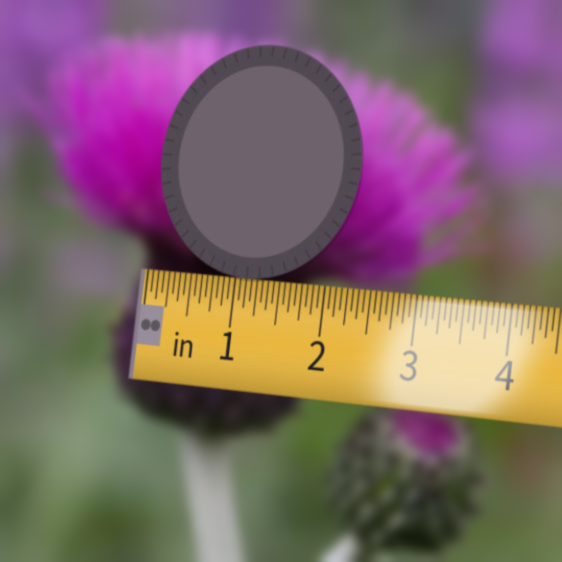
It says 2.25 in
